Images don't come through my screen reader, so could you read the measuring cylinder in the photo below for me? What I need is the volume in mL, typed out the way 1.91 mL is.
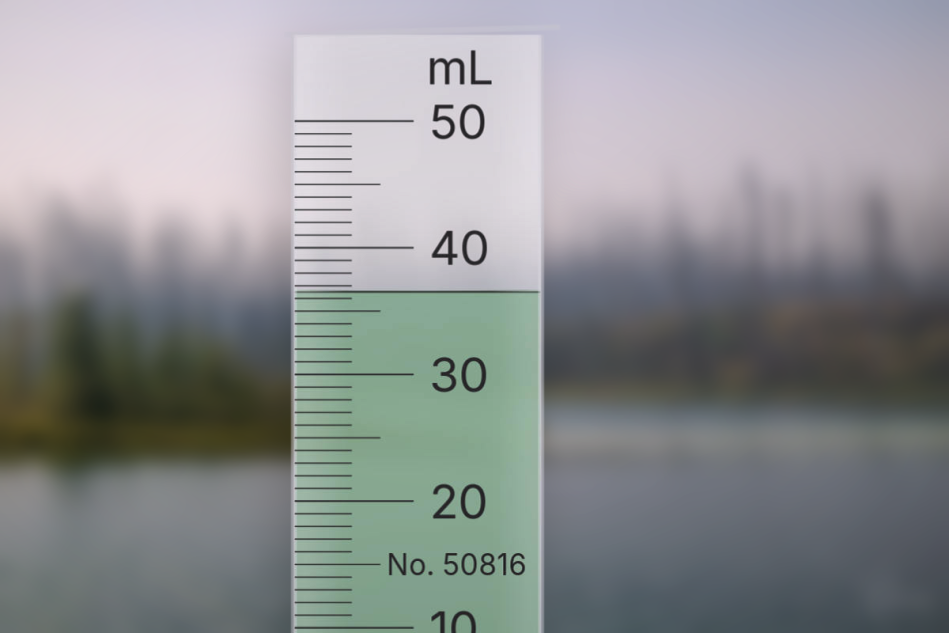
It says 36.5 mL
